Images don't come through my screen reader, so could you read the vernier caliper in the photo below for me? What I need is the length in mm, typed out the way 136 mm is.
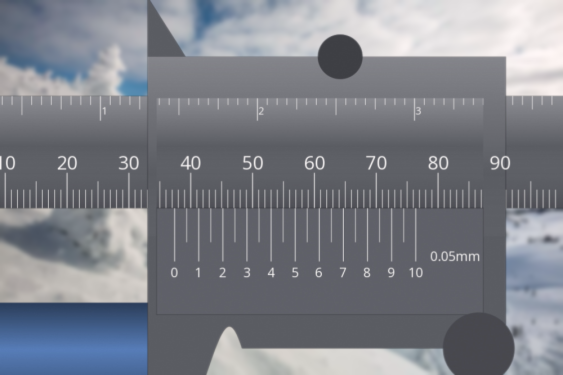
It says 37.4 mm
